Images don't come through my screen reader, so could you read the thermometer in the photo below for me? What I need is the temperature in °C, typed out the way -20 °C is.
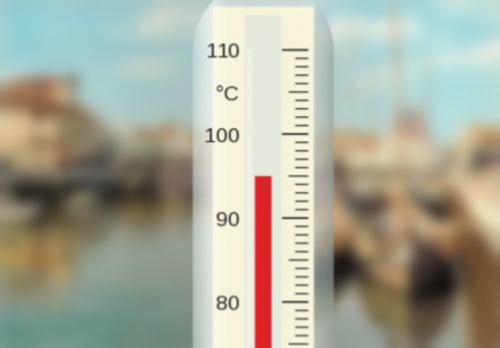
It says 95 °C
